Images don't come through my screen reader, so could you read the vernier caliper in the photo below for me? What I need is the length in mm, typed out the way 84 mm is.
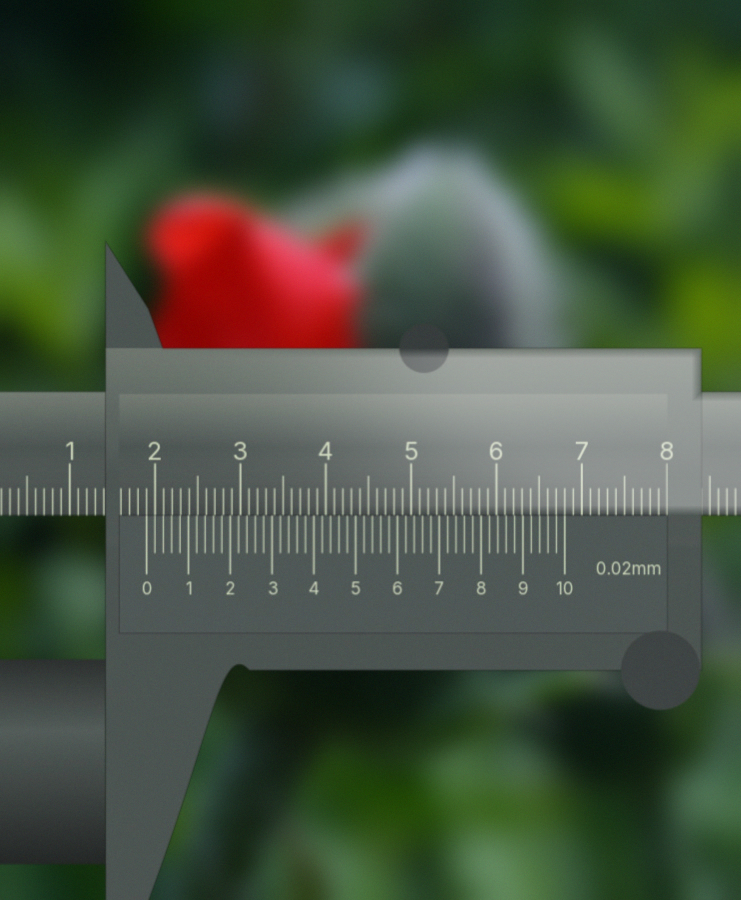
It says 19.0 mm
